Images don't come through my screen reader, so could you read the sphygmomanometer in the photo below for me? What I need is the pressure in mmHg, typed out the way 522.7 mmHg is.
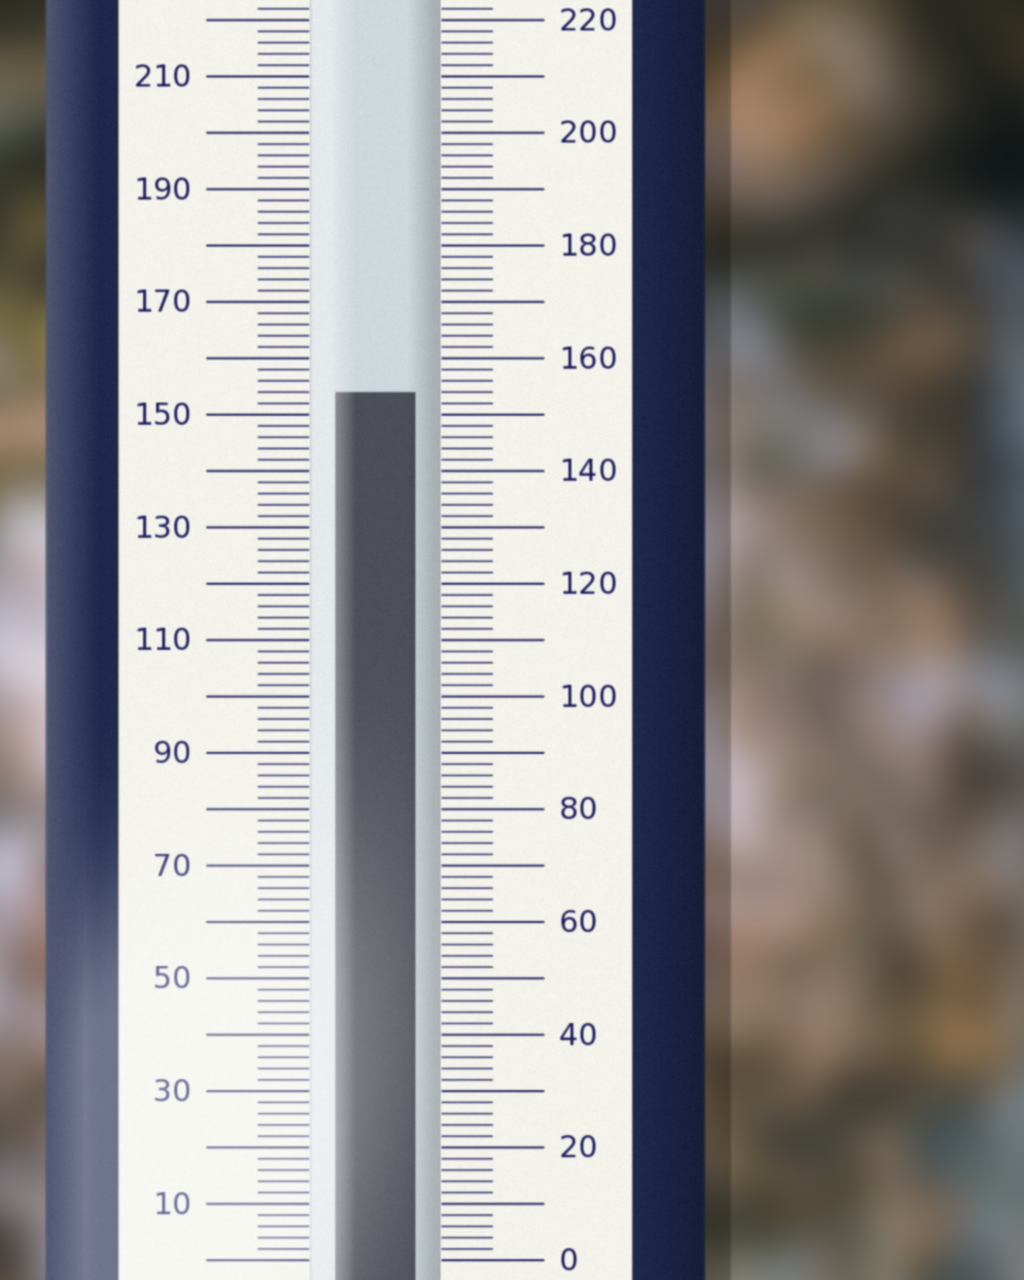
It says 154 mmHg
